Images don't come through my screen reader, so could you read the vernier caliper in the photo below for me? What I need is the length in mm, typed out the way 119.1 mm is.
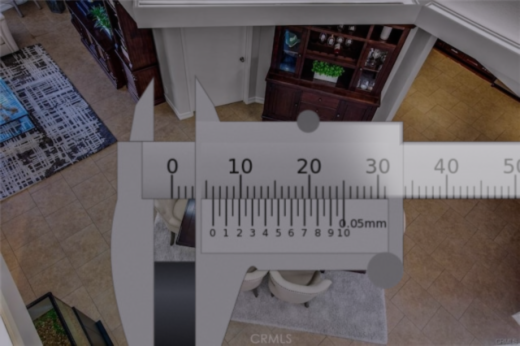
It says 6.0 mm
